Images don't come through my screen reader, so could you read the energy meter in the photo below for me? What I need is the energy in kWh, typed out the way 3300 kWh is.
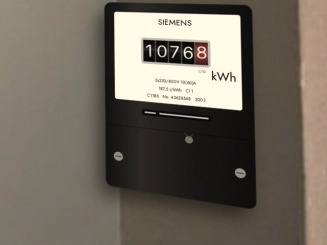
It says 1076.8 kWh
